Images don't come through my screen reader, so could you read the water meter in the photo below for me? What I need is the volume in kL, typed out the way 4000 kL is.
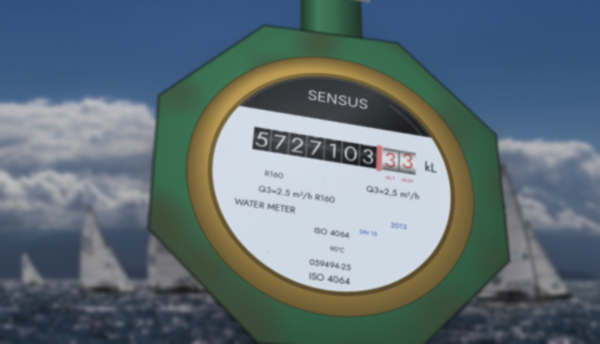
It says 5727103.33 kL
